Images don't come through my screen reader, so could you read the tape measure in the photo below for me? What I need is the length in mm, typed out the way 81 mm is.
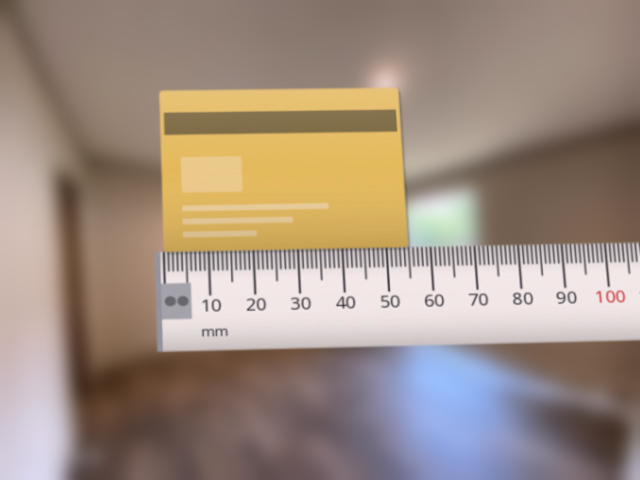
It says 55 mm
